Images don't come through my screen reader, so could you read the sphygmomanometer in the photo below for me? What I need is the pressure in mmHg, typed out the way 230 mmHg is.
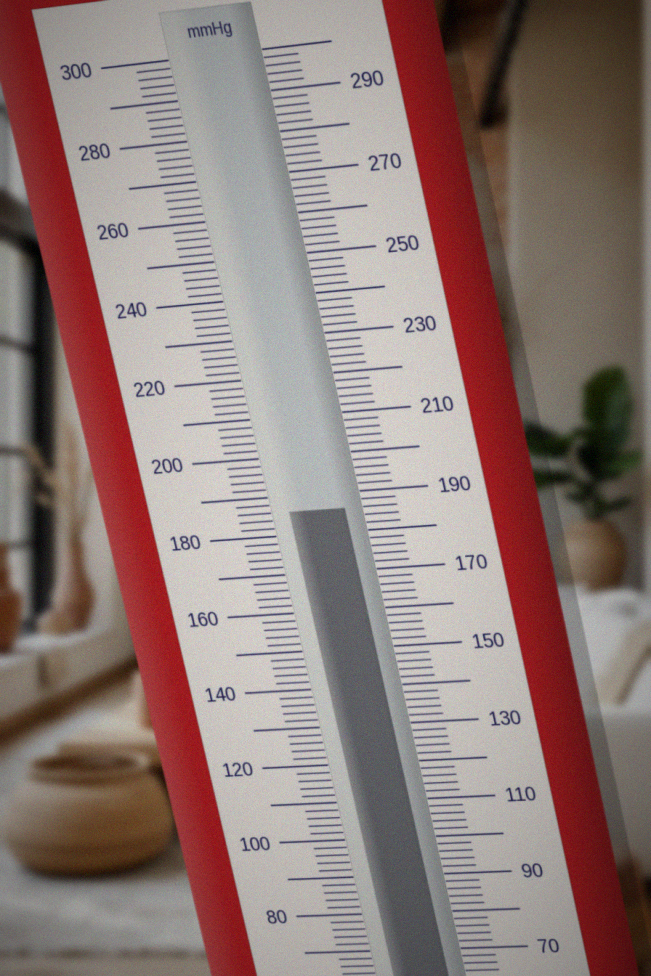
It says 186 mmHg
